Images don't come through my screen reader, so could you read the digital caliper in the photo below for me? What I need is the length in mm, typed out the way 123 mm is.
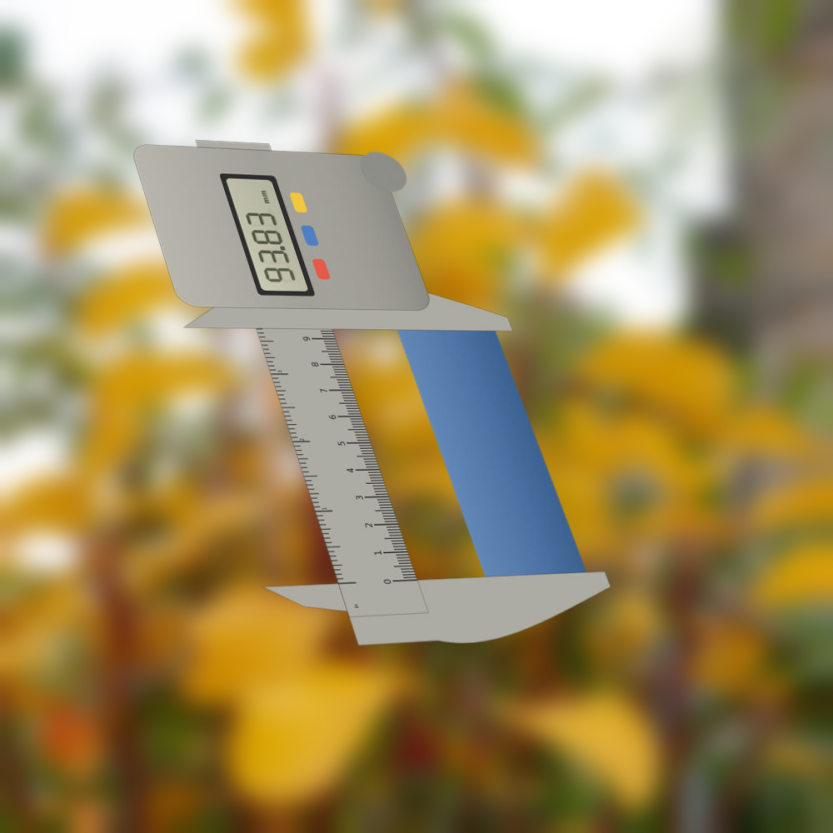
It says 93.83 mm
